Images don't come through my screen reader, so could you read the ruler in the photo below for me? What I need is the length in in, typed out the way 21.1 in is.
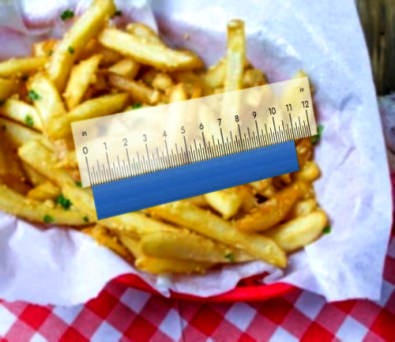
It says 11 in
